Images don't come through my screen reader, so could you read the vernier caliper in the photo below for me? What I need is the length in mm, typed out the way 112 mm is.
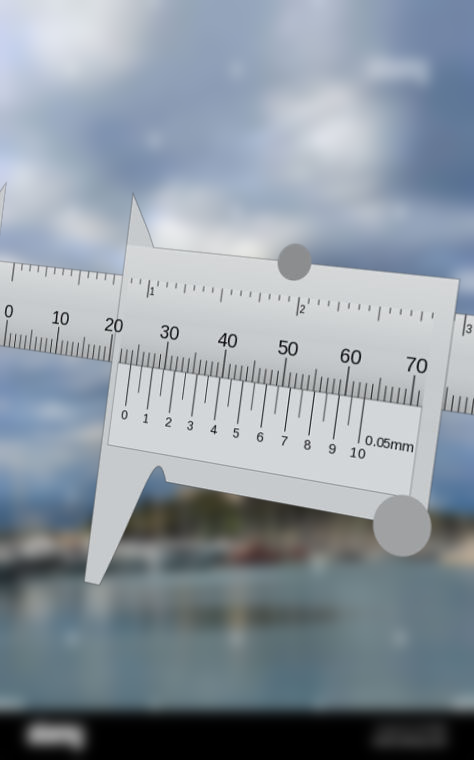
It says 24.0 mm
